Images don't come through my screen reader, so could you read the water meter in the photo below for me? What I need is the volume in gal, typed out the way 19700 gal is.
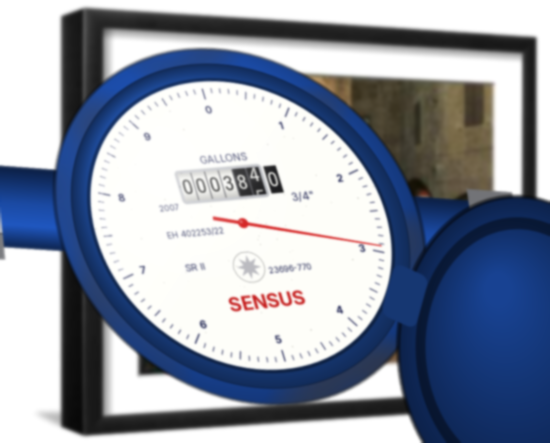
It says 3842.9 gal
